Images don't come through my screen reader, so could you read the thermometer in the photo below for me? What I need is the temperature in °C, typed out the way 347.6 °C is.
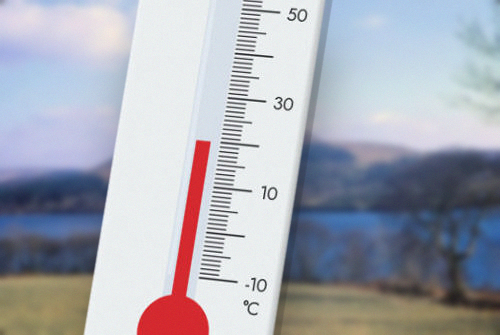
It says 20 °C
